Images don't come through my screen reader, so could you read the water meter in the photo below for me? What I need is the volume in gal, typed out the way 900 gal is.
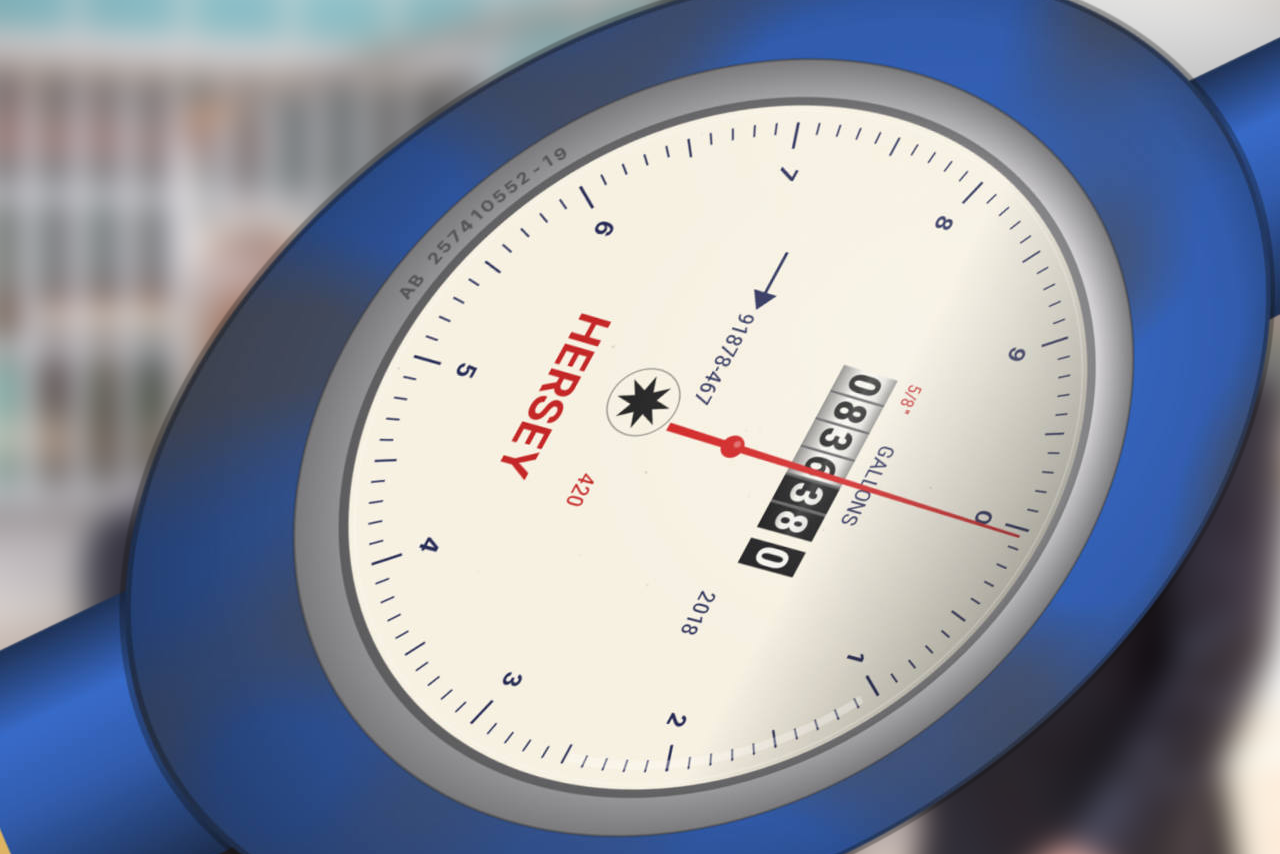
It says 836380.0 gal
